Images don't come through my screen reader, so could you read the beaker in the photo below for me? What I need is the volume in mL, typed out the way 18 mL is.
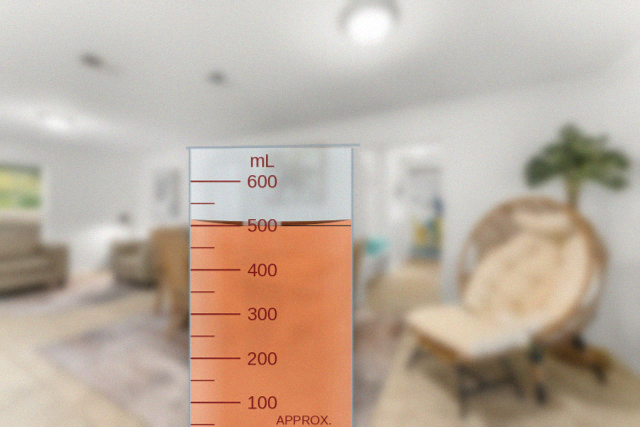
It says 500 mL
